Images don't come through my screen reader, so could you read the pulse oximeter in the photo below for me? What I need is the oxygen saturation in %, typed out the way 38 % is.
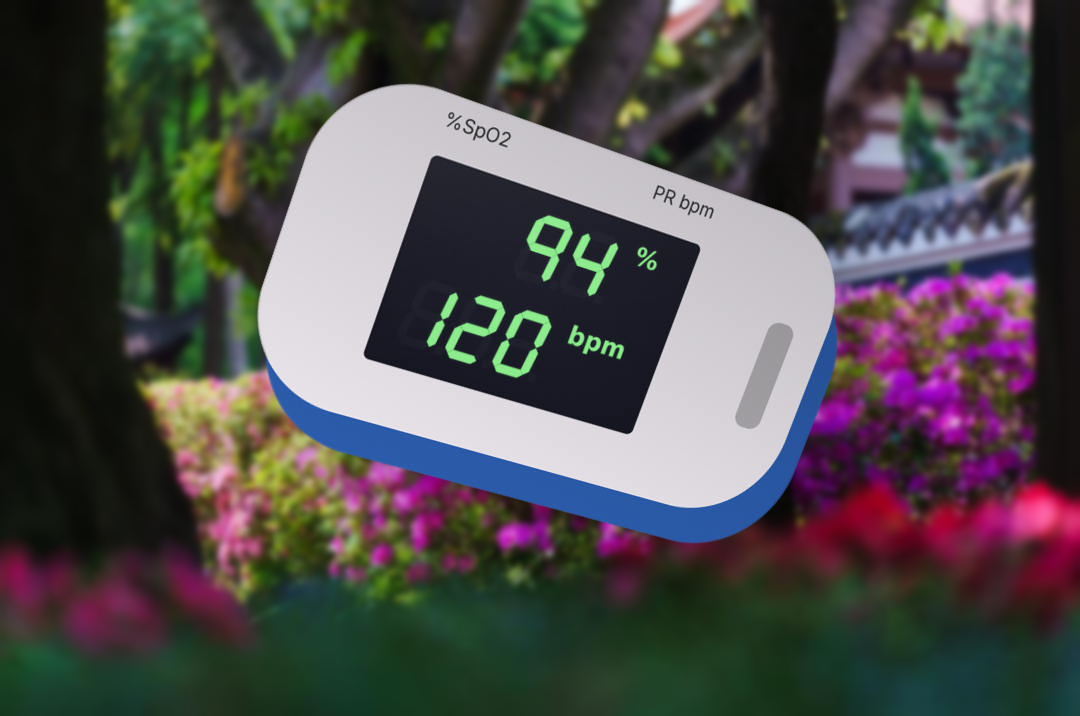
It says 94 %
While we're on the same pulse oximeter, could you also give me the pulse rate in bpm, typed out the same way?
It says 120 bpm
